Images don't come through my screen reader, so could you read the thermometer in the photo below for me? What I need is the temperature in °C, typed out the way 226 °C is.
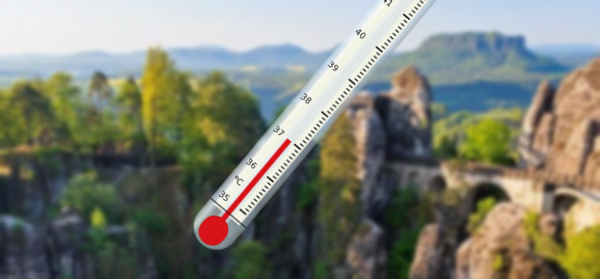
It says 37 °C
